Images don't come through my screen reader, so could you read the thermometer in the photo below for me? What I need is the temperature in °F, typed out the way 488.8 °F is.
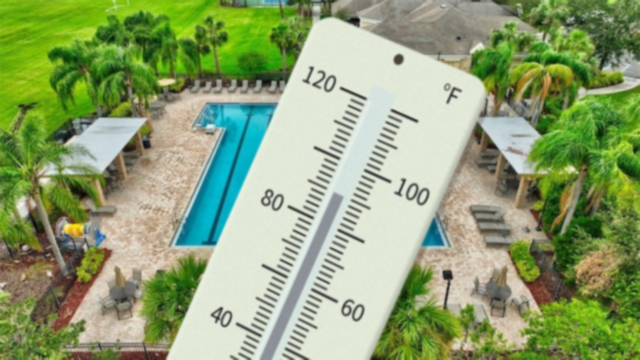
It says 90 °F
